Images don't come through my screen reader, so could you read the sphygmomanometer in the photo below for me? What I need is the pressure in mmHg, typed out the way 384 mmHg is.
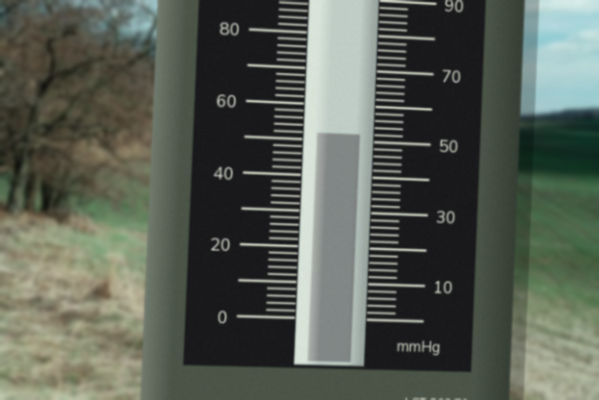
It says 52 mmHg
